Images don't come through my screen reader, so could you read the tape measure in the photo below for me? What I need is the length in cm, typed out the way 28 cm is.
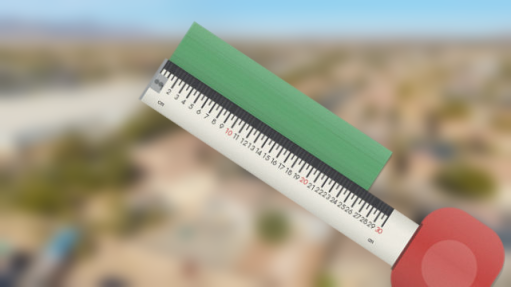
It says 26.5 cm
